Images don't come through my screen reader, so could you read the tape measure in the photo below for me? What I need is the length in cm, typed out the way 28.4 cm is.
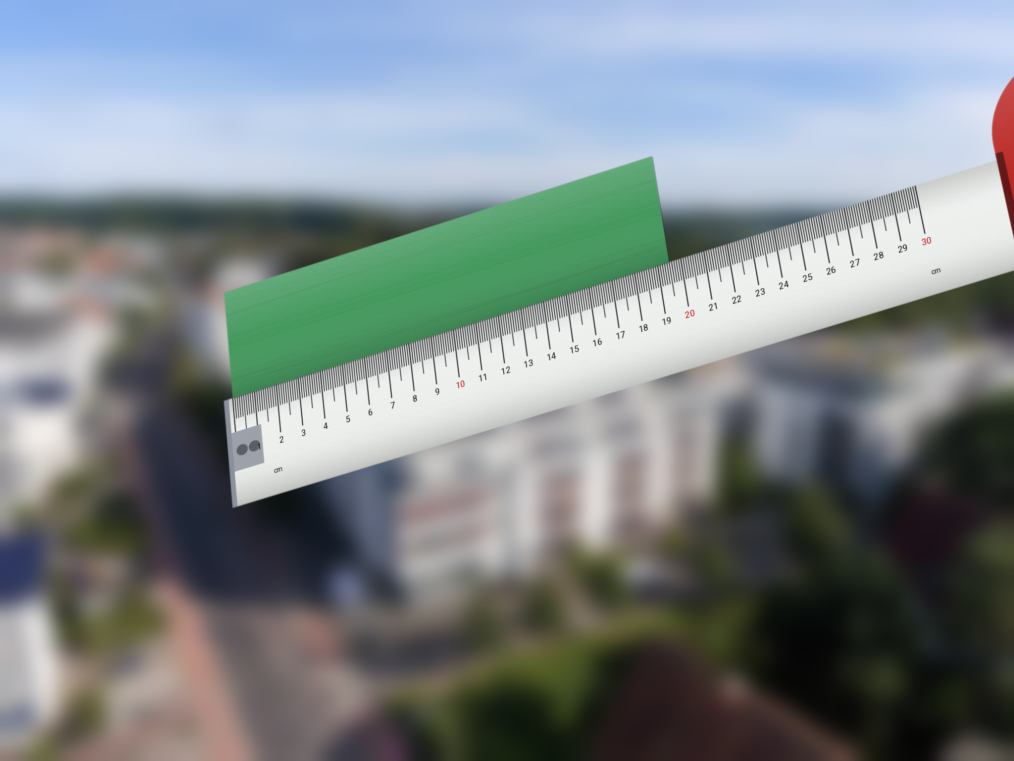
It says 19.5 cm
